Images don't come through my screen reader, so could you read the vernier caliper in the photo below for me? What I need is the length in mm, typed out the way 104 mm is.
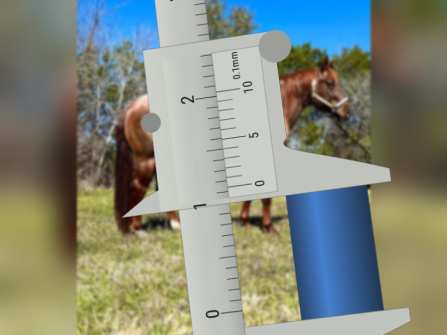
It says 11.4 mm
